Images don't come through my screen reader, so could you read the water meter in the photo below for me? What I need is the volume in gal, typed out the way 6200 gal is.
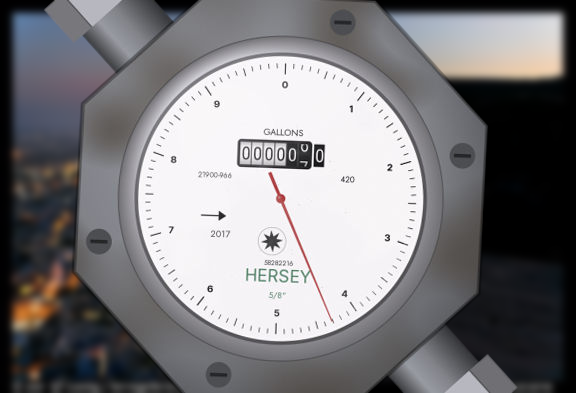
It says 64.3 gal
